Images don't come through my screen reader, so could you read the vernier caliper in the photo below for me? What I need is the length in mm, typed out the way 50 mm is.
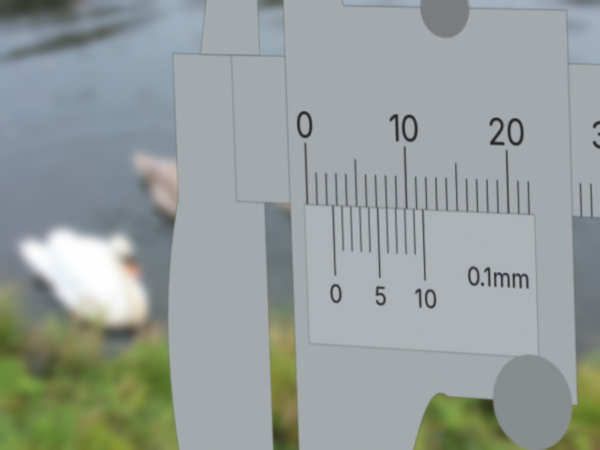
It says 2.6 mm
